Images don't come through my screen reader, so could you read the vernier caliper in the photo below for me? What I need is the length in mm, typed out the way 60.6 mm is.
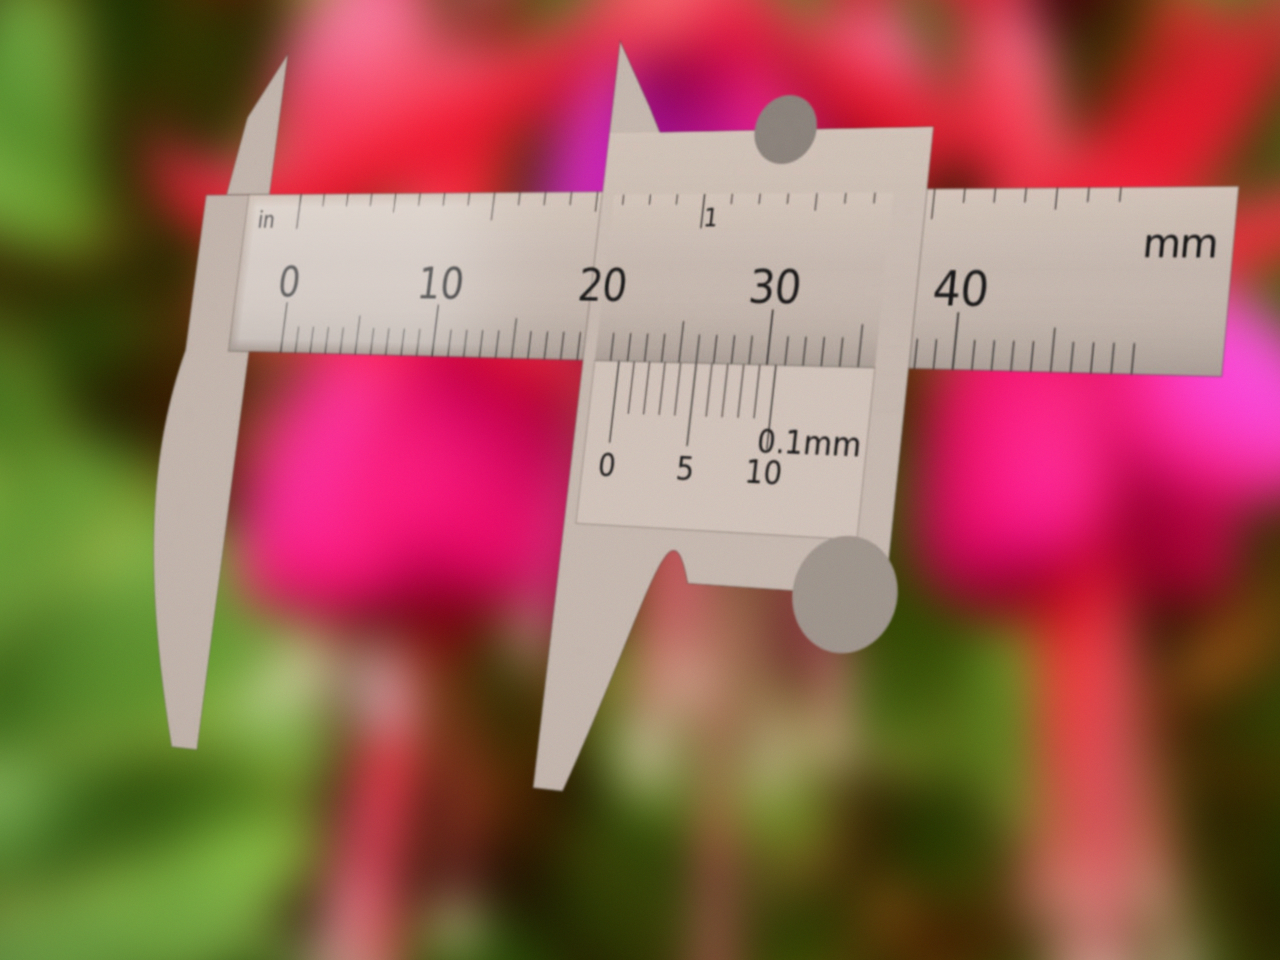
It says 21.5 mm
